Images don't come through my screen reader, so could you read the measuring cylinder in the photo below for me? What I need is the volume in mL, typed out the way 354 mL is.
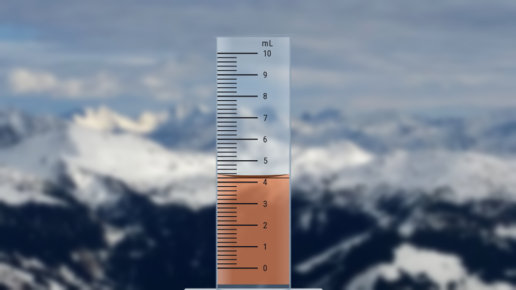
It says 4.2 mL
